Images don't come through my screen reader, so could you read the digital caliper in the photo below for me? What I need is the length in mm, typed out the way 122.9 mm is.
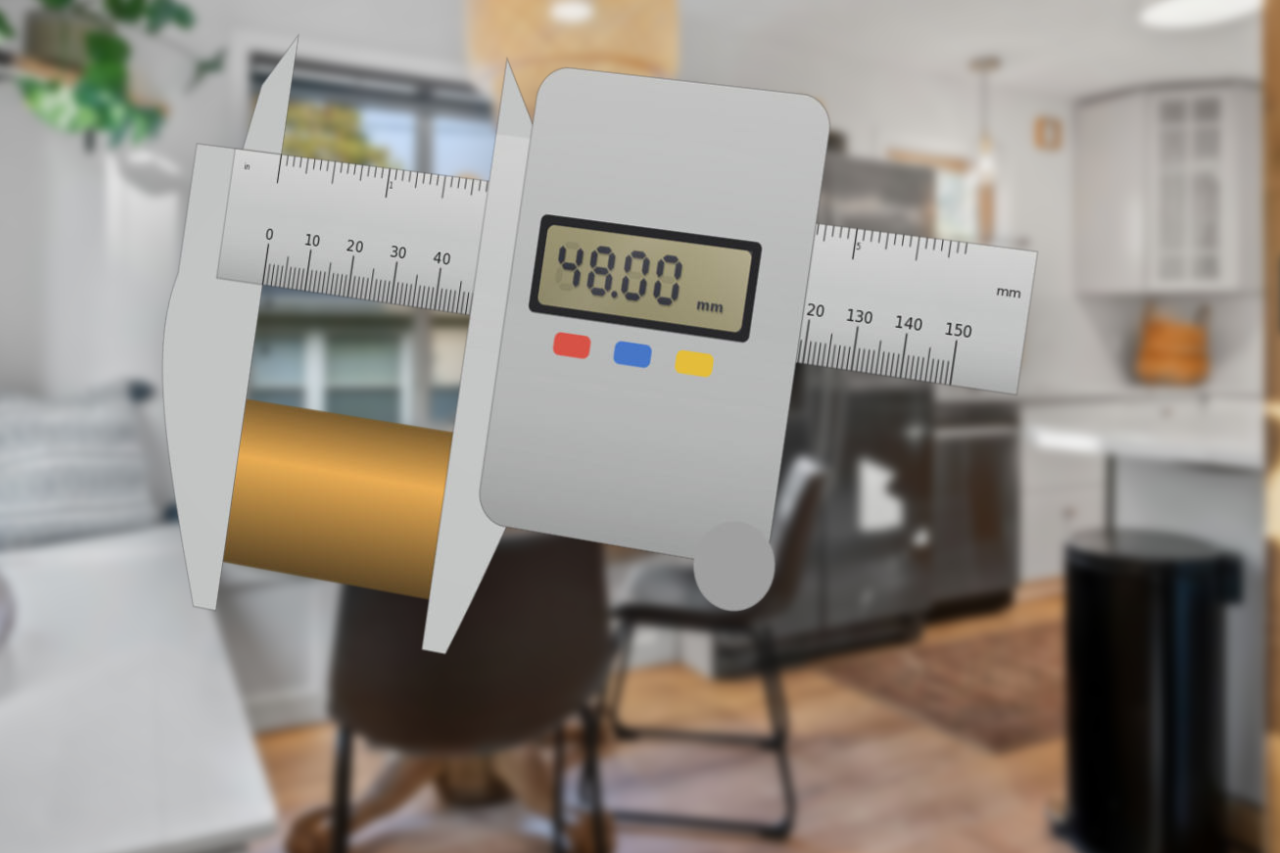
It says 48.00 mm
